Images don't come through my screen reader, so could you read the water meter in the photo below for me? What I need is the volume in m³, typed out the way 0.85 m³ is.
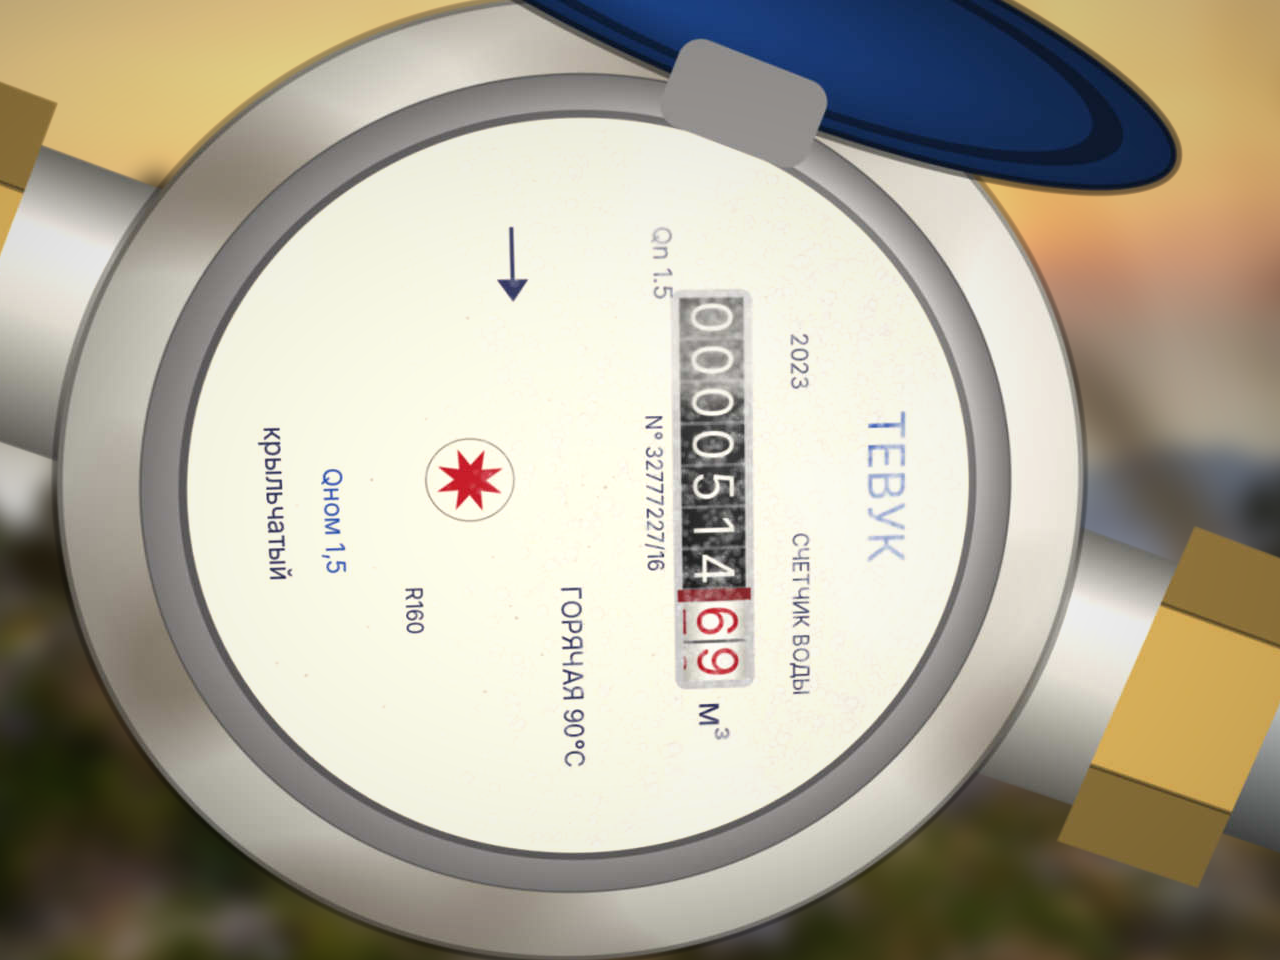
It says 514.69 m³
